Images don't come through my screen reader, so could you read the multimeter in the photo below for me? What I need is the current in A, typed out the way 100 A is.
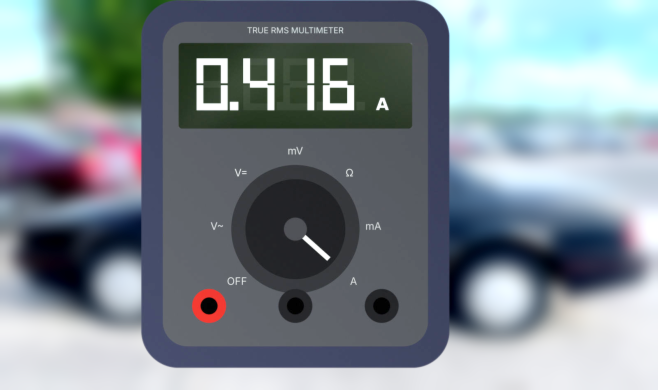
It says 0.416 A
